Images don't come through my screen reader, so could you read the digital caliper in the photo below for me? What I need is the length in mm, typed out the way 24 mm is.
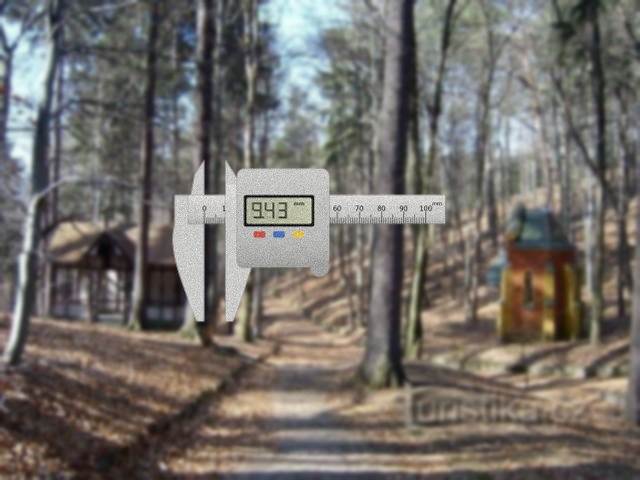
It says 9.43 mm
